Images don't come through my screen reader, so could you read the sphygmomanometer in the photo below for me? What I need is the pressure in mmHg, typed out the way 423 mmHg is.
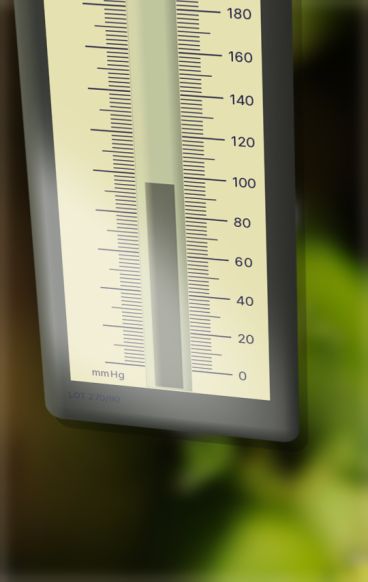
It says 96 mmHg
